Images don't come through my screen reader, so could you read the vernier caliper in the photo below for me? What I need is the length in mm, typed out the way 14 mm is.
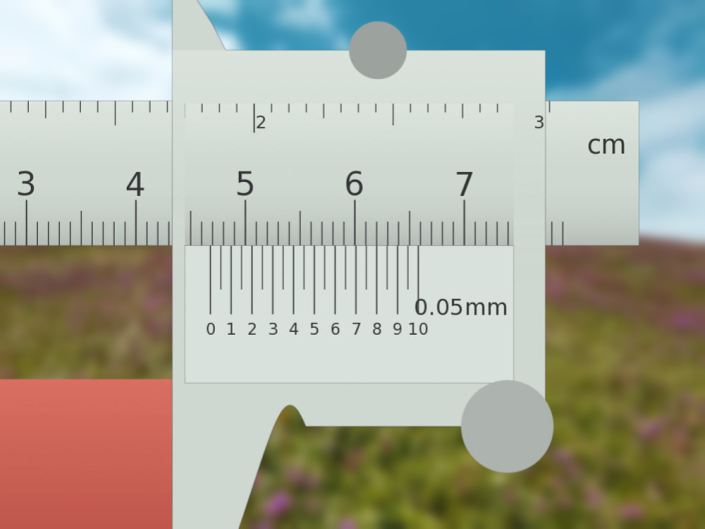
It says 46.8 mm
